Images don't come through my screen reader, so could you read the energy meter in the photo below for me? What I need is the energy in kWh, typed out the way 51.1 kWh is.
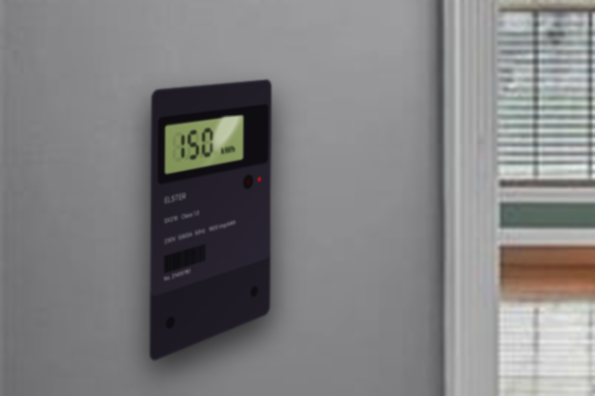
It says 150 kWh
